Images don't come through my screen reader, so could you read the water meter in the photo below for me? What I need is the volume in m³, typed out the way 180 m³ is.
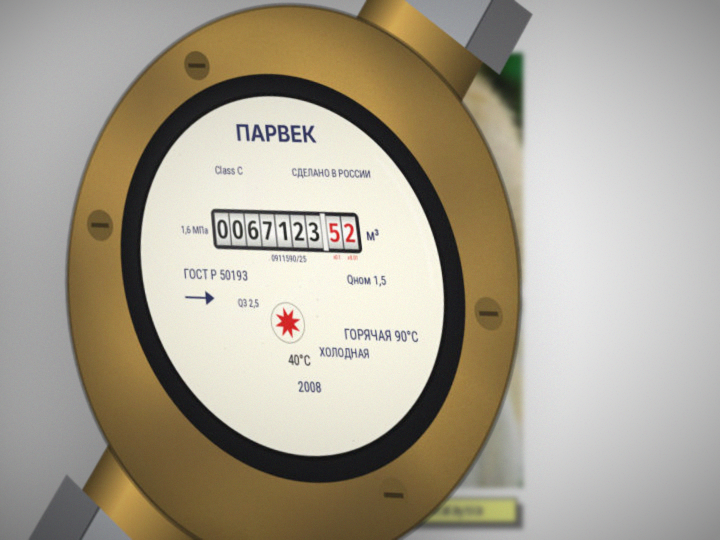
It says 67123.52 m³
